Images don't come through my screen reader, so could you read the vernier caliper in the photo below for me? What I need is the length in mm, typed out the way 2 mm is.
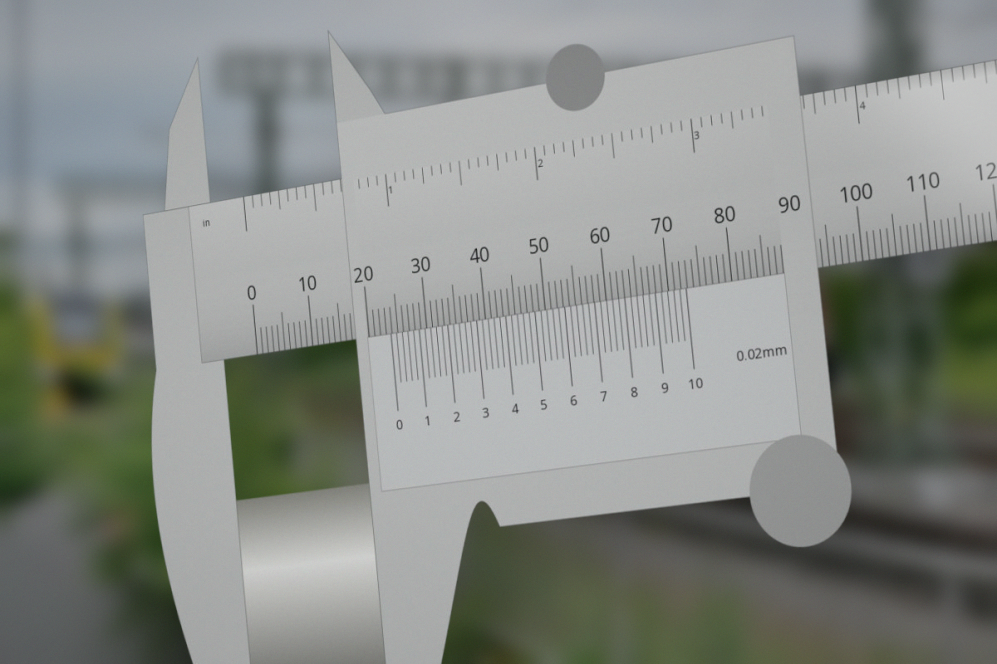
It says 23.8 mm
